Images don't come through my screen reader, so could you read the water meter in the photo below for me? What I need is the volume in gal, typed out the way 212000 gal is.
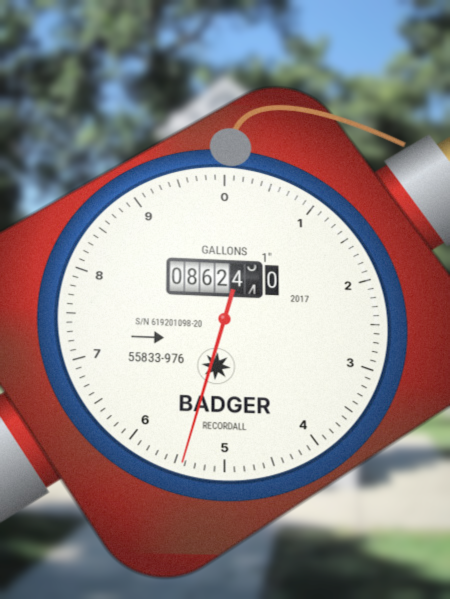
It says 862435.4 gal
